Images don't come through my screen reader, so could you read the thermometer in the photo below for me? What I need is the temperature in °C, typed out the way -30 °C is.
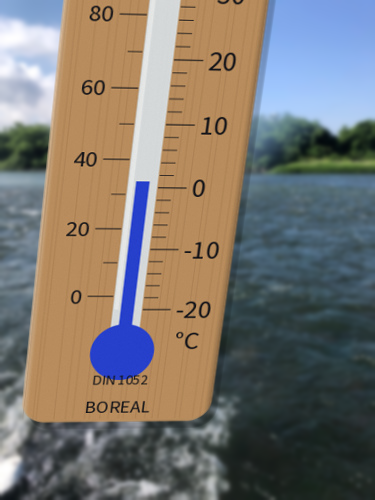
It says 1 °C
